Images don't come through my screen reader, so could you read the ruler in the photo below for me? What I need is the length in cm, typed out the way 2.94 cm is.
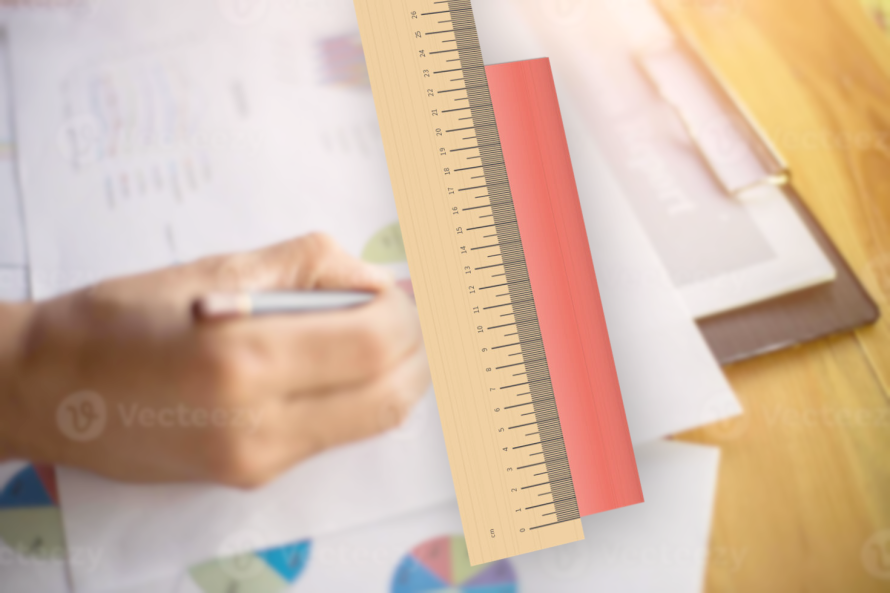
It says 23 cm
